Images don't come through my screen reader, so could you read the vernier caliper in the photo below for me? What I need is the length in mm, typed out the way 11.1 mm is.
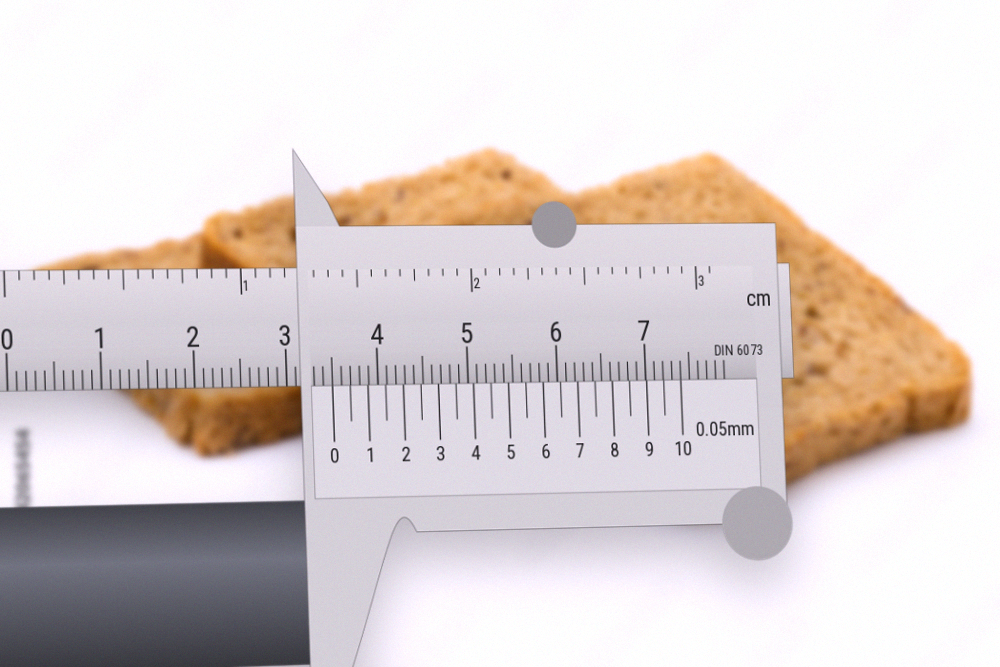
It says 35.0 mm
